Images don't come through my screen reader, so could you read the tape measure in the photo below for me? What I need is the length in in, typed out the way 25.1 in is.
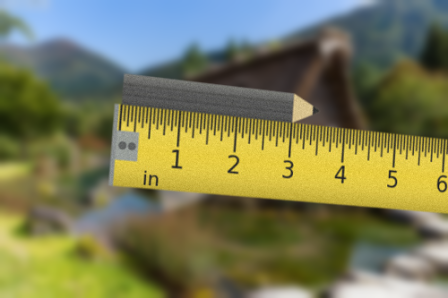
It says 3.5 in
